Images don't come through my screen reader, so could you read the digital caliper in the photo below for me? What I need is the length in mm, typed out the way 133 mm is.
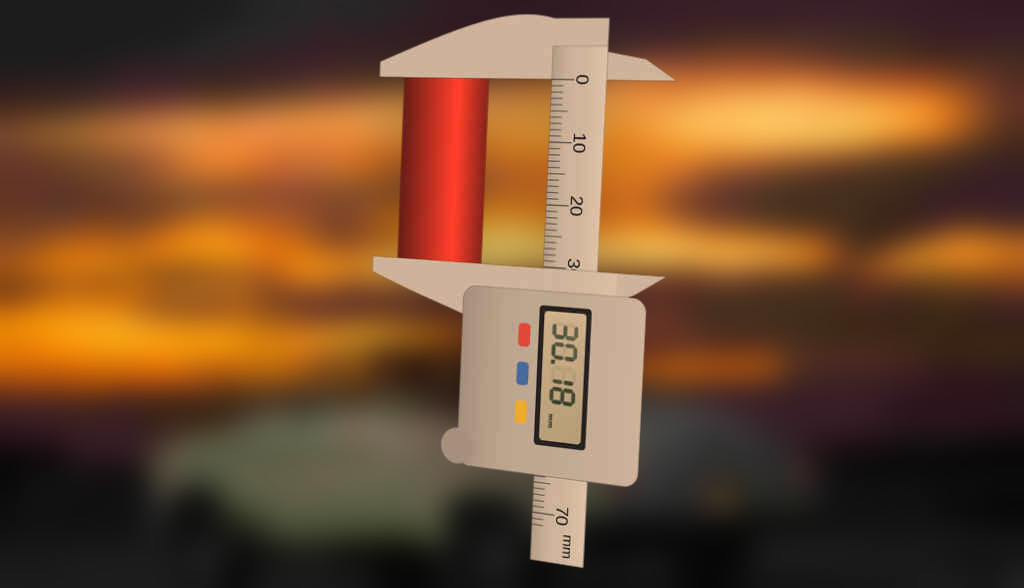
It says 30.18 mm
